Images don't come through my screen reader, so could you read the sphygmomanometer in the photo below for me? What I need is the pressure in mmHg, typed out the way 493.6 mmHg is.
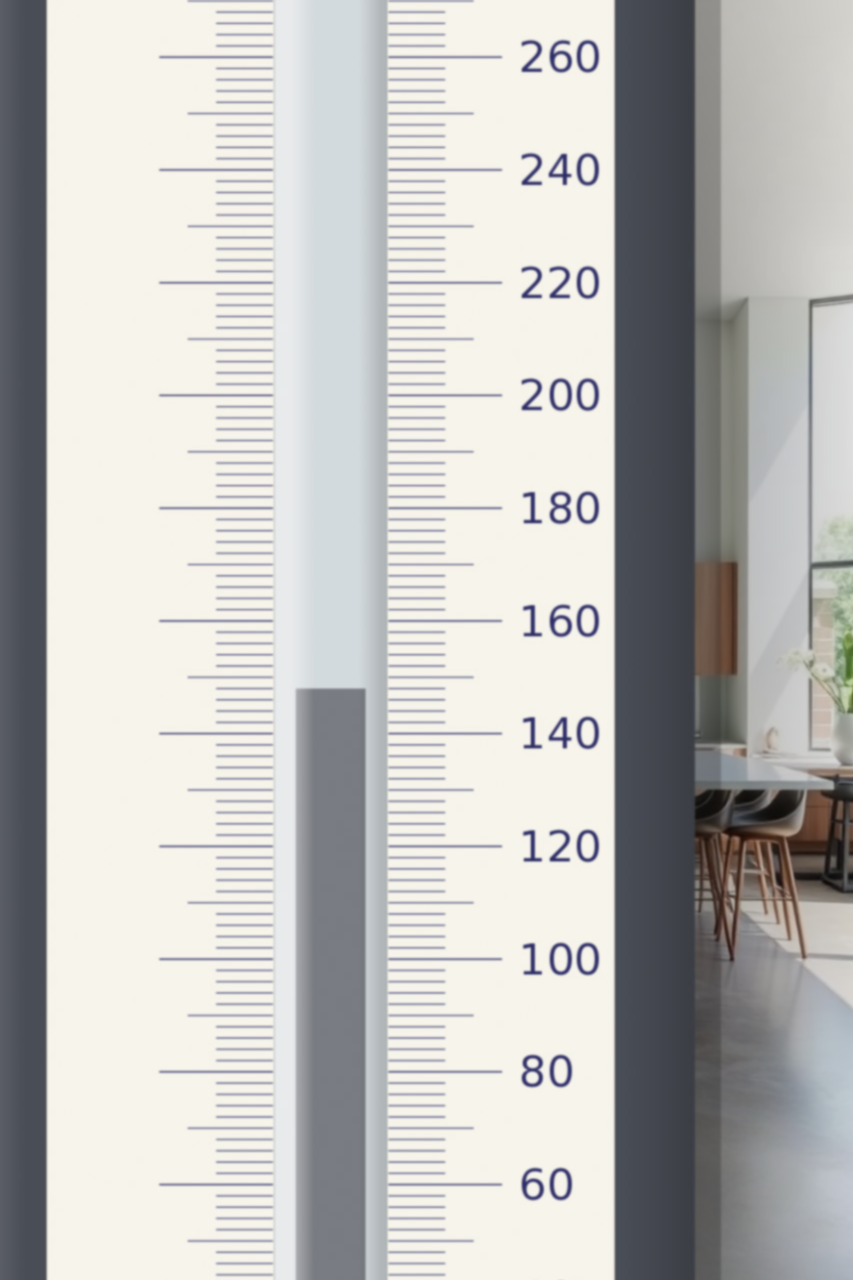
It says 148 mmHg
